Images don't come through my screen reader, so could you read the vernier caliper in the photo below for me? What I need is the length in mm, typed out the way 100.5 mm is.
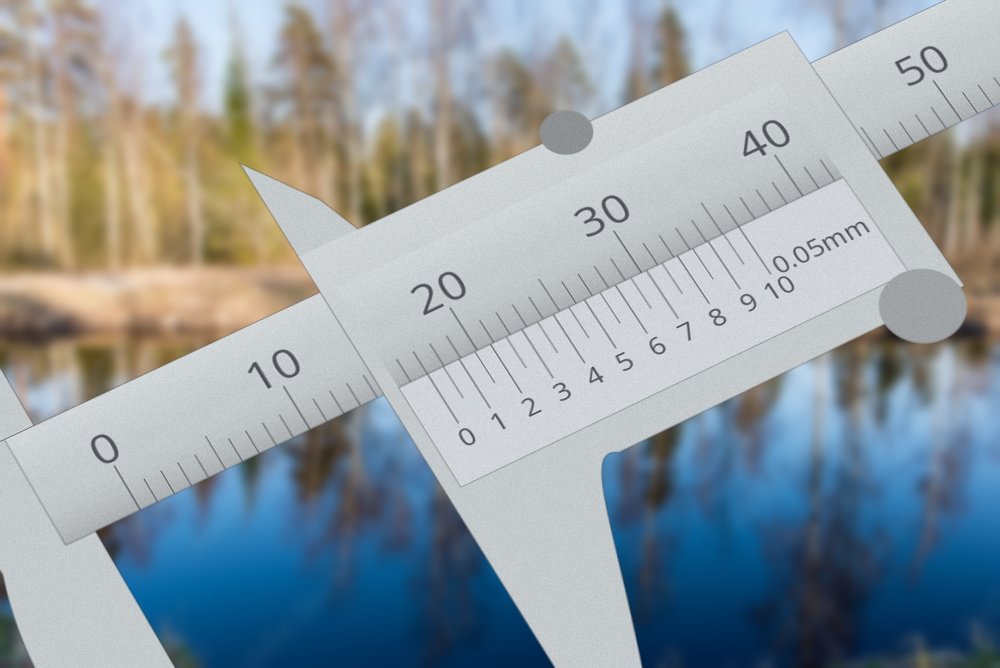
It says 17.0 mm
